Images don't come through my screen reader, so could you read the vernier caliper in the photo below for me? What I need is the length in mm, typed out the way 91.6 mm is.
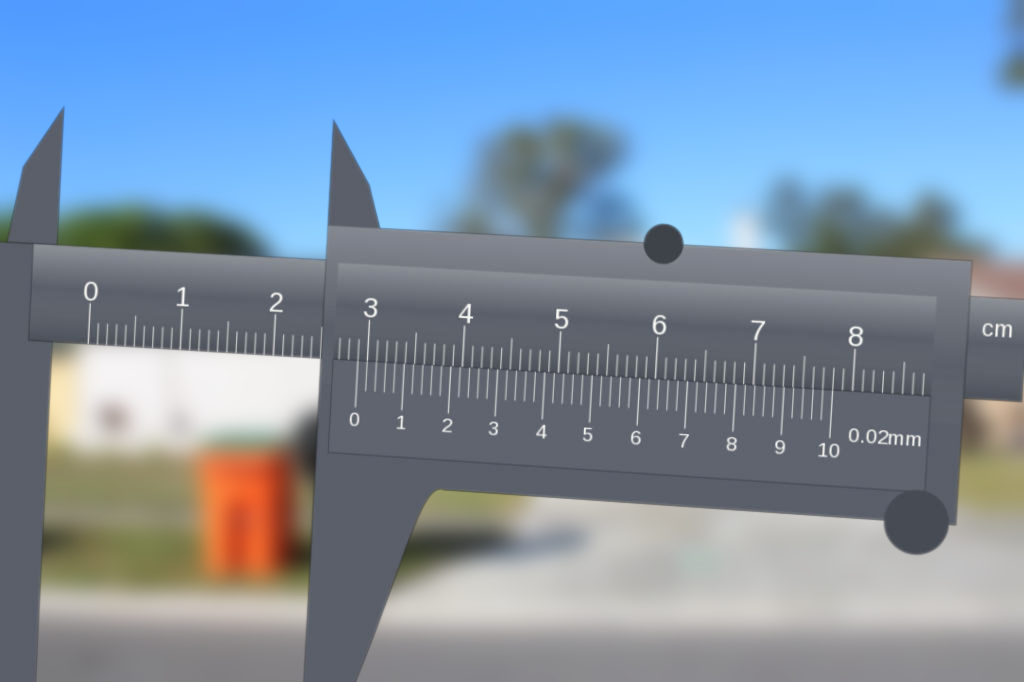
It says 29.0 mm
